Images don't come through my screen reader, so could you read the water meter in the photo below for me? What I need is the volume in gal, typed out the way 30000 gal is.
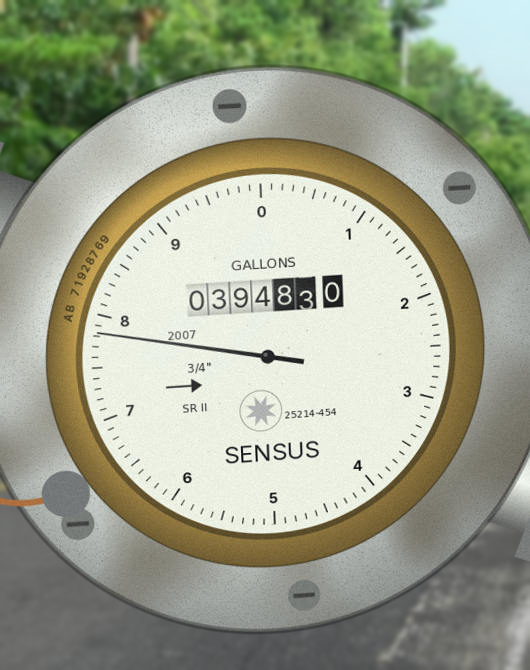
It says 394827.8 gal
